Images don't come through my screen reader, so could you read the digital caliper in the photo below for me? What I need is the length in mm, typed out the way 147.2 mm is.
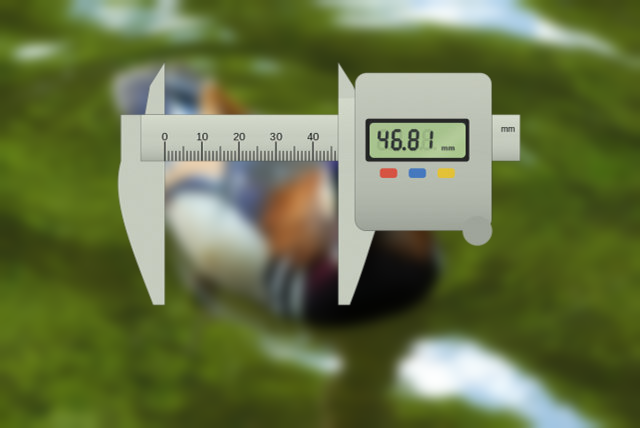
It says 46.81 mm
